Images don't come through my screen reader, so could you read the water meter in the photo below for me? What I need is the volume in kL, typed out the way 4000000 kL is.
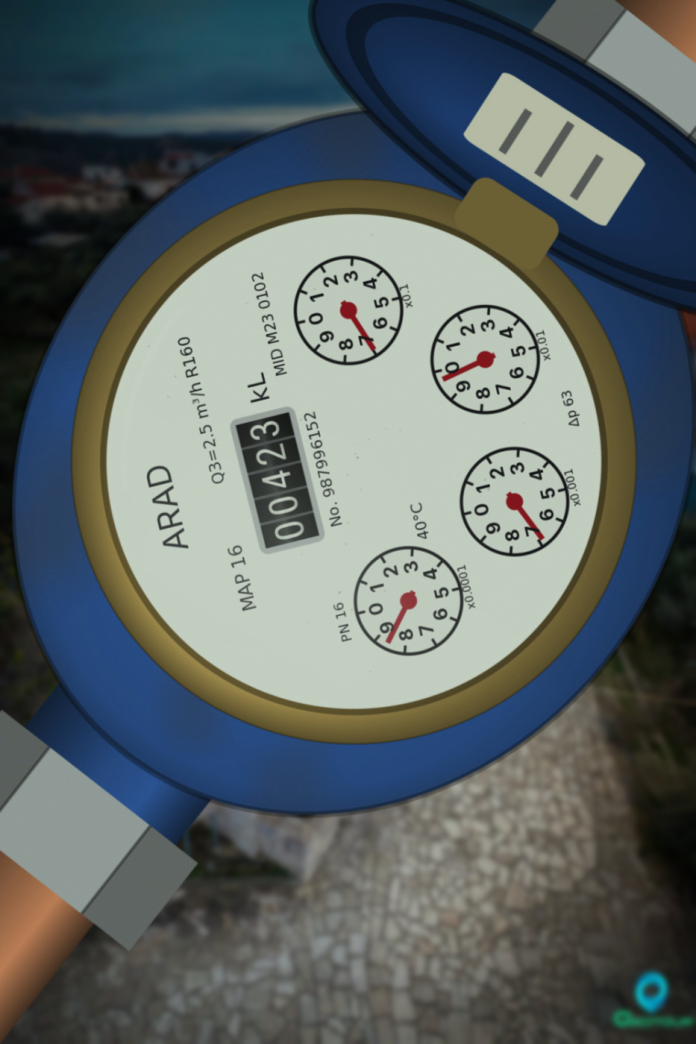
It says 423.6968 kL
